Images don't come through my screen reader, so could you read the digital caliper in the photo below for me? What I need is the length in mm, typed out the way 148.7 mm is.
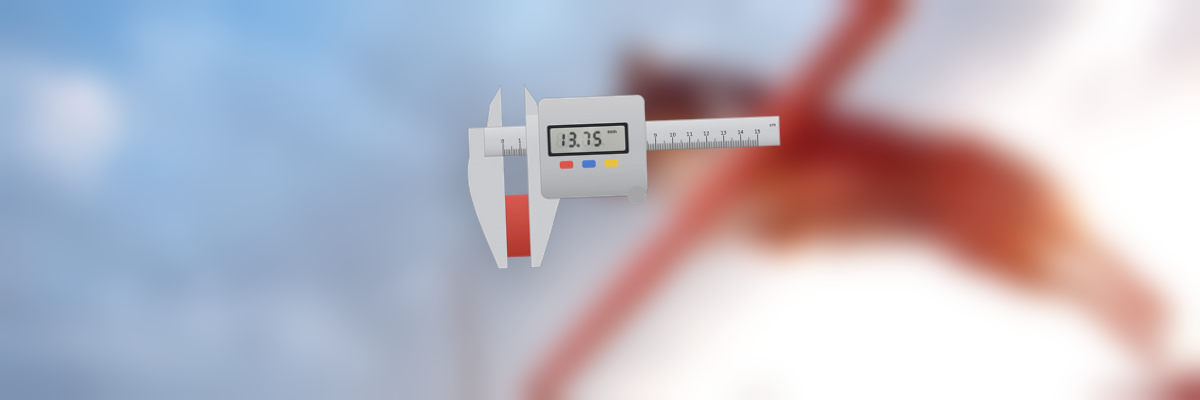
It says 13.75 mm
